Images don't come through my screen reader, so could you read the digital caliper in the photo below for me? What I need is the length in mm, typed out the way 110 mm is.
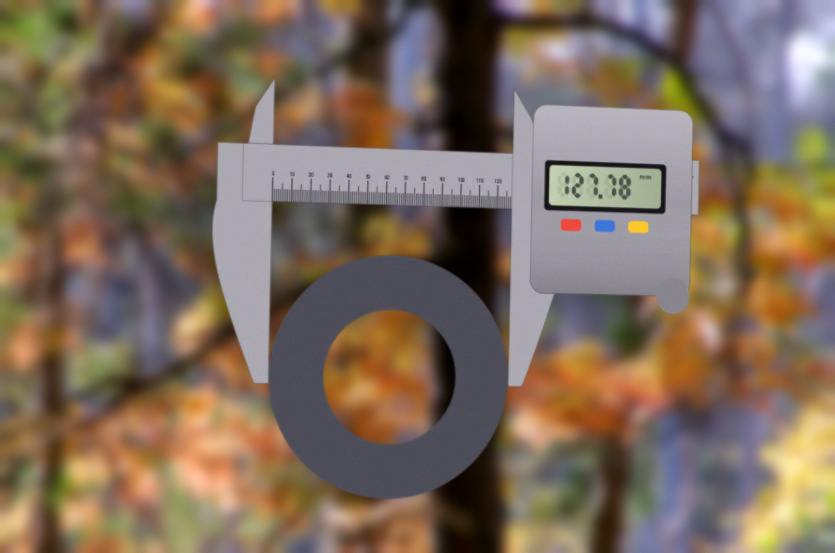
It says 127.78 mm
